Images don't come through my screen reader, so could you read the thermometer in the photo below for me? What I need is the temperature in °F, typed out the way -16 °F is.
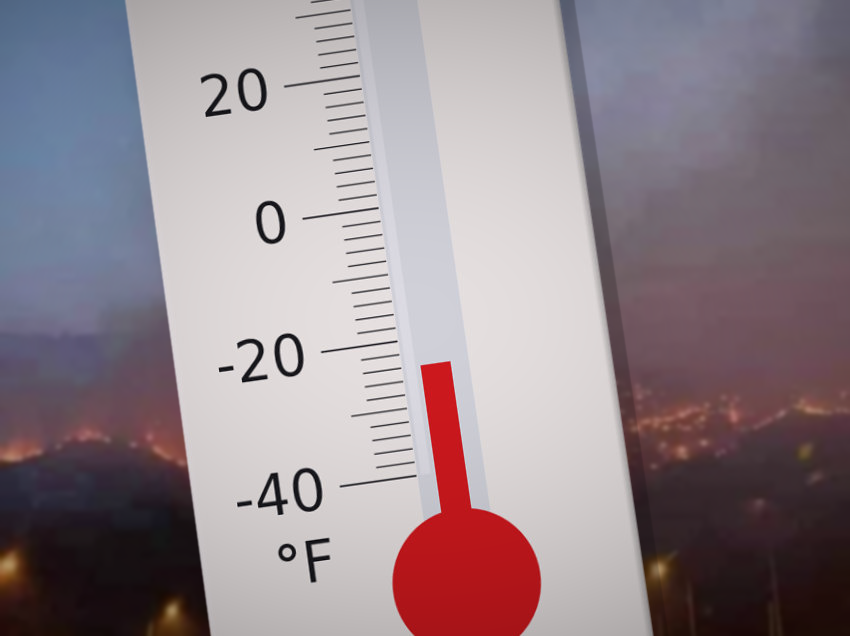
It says -24 °F
